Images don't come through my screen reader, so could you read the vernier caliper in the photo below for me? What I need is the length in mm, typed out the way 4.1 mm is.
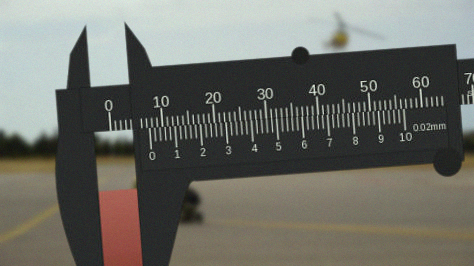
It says 7.5 mm
